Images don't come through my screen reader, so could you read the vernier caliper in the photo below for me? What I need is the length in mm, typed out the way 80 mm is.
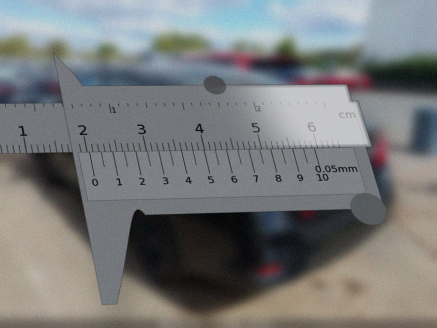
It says 20.4 mm
